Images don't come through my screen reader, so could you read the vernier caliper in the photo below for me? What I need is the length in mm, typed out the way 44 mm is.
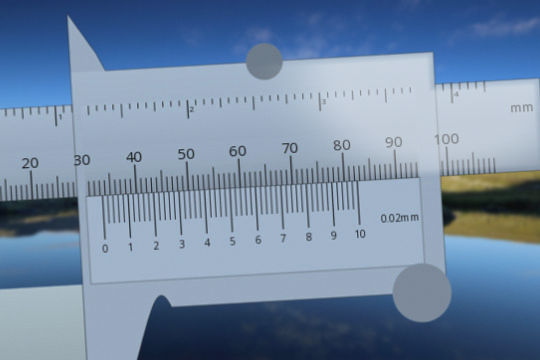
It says 33.5 mm
